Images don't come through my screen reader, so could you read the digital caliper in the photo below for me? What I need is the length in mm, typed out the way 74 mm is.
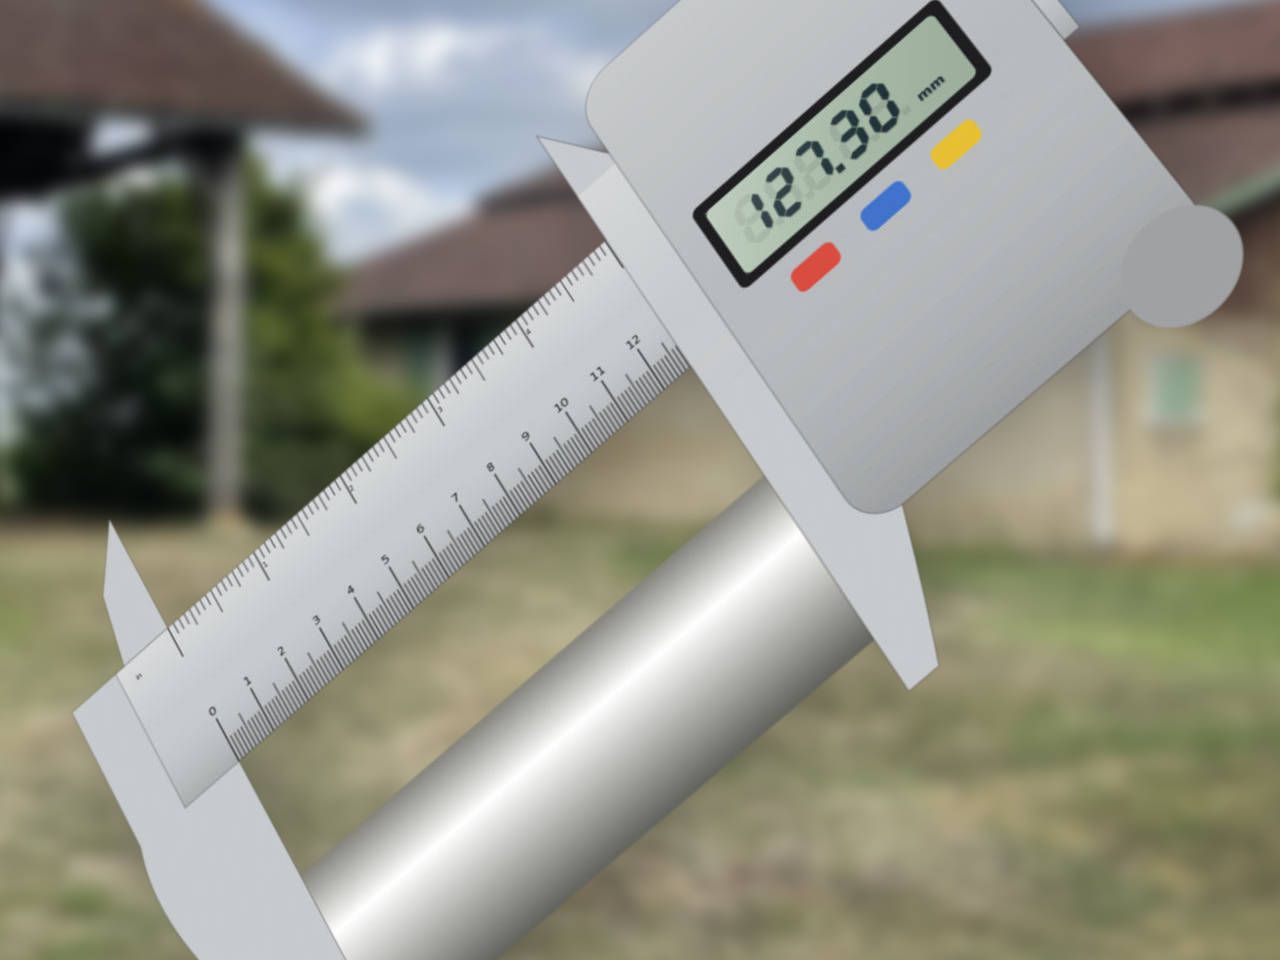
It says 127.30 mm
